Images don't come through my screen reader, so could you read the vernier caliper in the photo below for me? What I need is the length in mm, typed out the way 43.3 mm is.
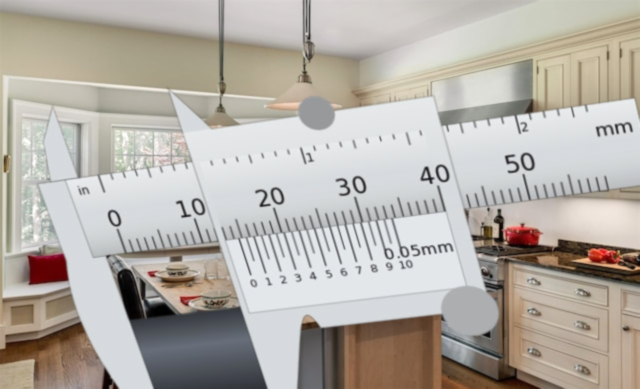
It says 14.6 mm
